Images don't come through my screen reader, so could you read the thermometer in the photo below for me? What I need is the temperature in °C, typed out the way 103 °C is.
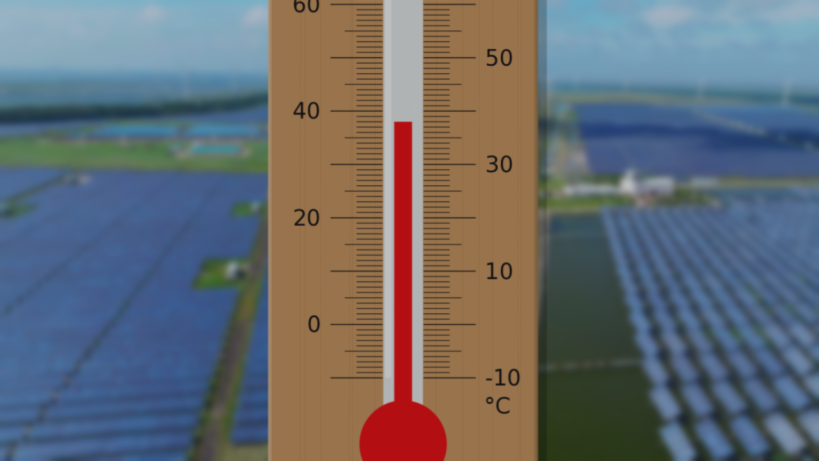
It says 38 °C
